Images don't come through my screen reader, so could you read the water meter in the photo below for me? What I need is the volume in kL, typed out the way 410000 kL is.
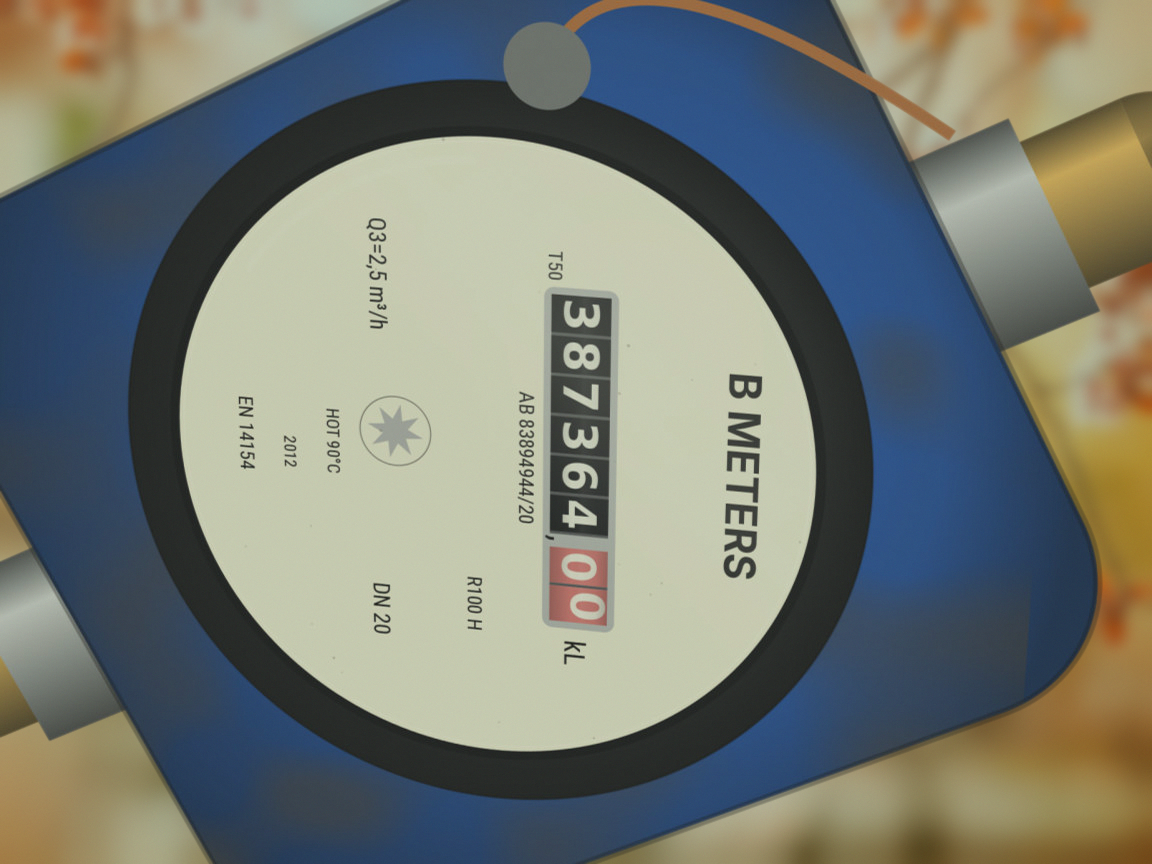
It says 387364.00 kL
